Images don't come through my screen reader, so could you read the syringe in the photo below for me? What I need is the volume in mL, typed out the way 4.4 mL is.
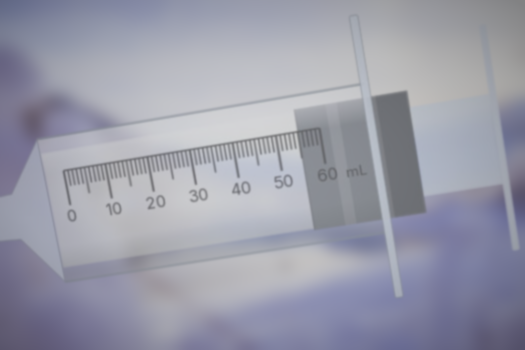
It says 55 mL
